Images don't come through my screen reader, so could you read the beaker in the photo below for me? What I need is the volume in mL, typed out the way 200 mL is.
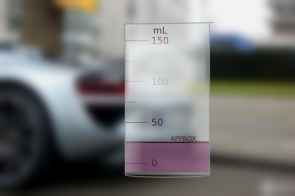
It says 25 mL
